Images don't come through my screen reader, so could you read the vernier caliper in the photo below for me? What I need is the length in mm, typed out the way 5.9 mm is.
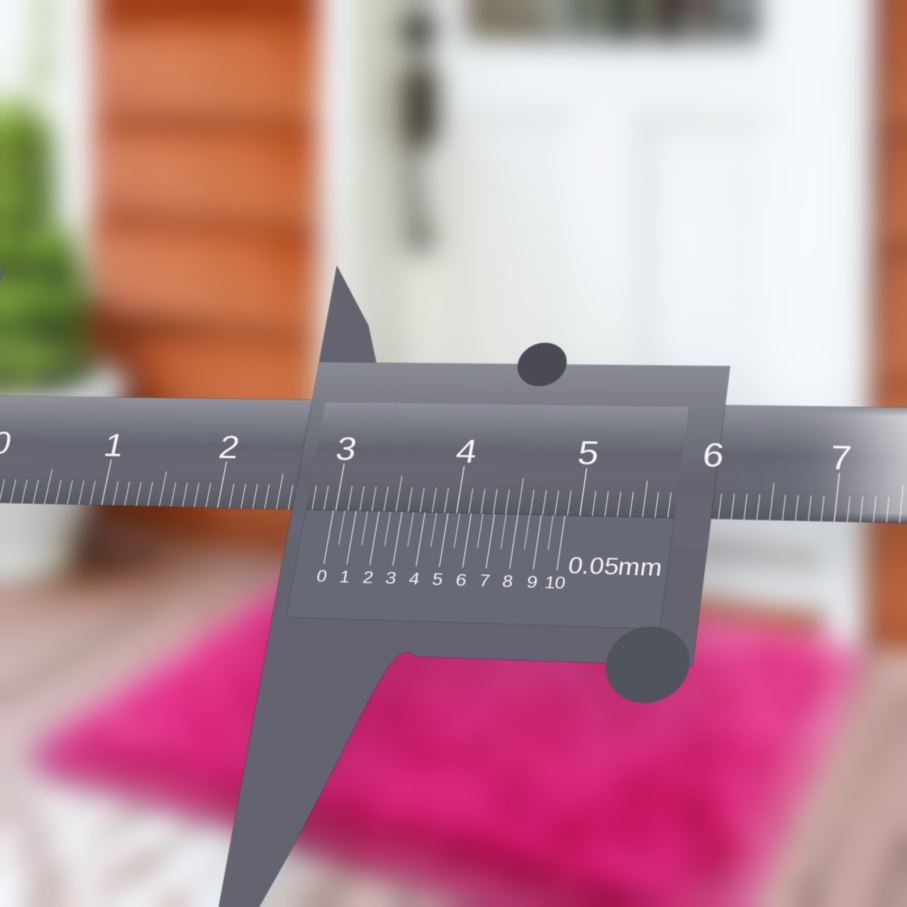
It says 29.8 mm
